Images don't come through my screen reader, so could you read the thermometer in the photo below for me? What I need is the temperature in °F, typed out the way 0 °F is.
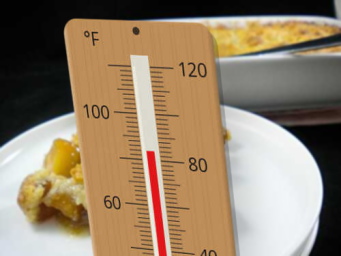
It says 84 °F
